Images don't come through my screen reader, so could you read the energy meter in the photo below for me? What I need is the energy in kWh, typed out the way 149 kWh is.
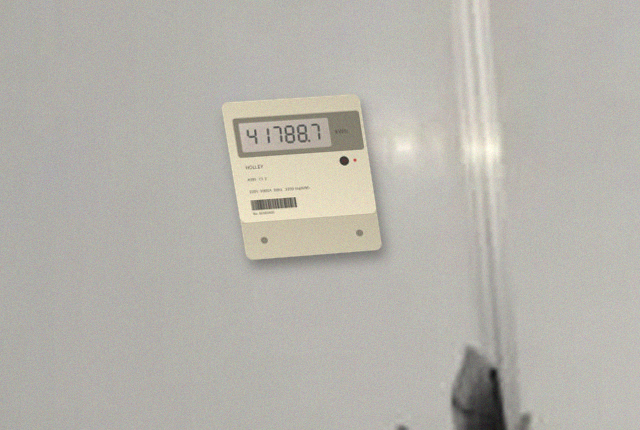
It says 41788.7 kWh
